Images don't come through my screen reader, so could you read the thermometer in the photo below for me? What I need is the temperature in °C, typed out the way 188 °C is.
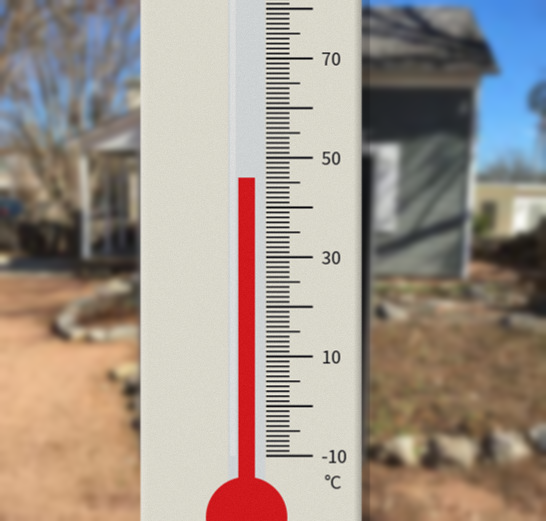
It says 46 °C
